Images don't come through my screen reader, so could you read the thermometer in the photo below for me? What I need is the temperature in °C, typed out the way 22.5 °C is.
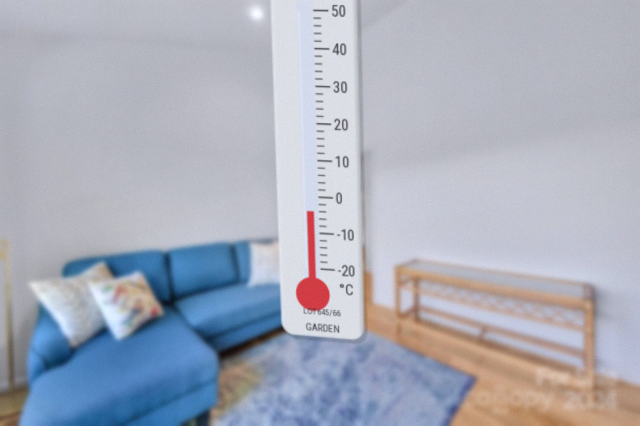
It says -4 °C
